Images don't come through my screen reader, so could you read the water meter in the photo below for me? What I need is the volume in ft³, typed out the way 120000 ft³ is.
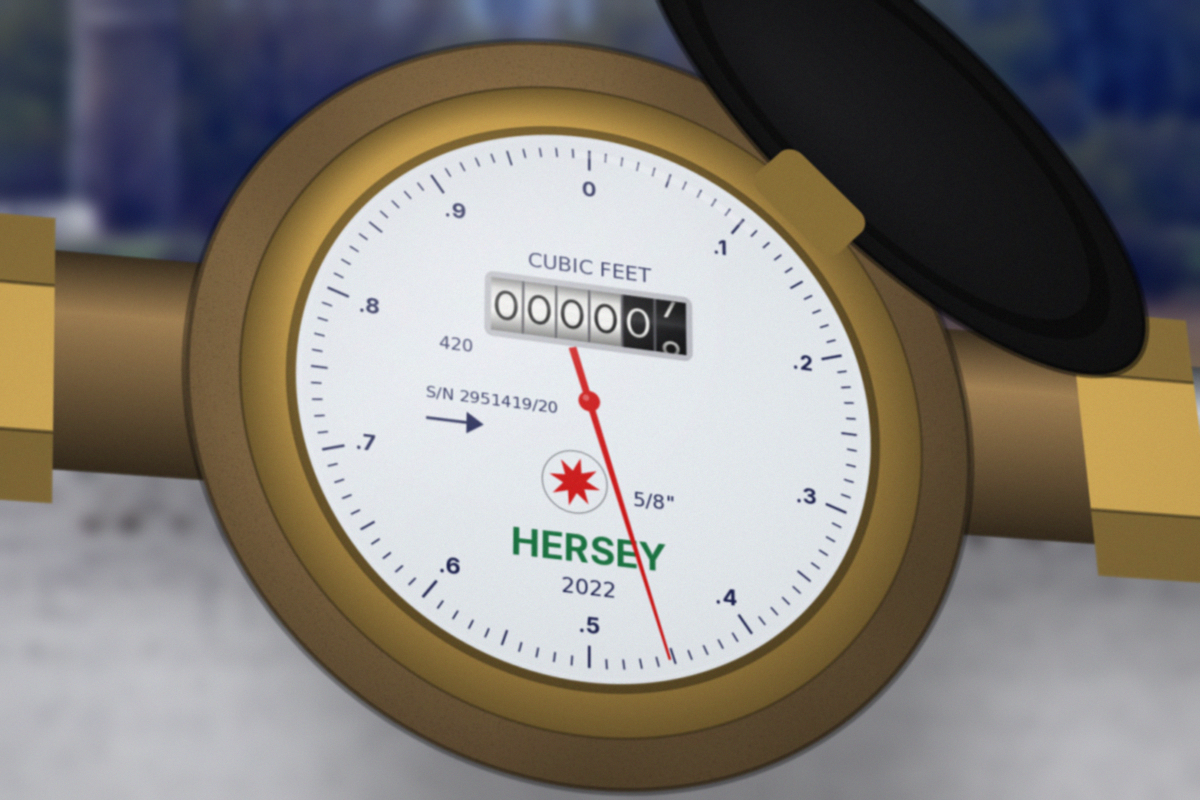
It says 7.45 ft³
